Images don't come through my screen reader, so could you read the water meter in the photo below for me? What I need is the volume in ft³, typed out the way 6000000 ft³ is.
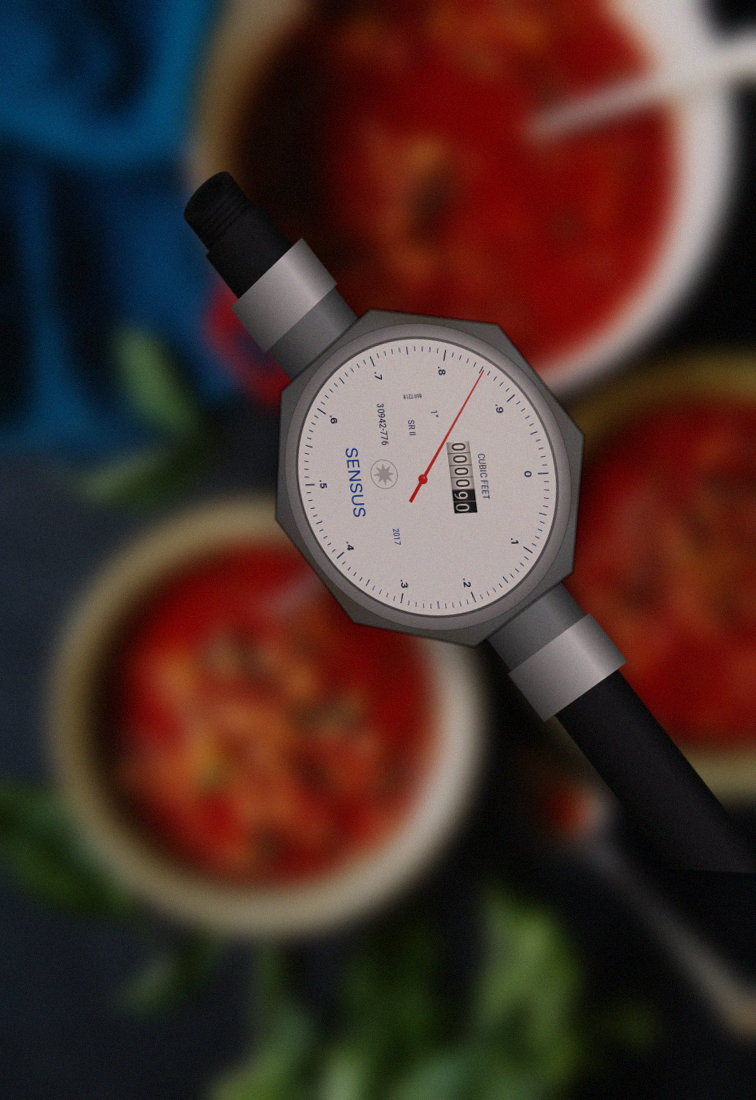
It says 89.85 ft³
